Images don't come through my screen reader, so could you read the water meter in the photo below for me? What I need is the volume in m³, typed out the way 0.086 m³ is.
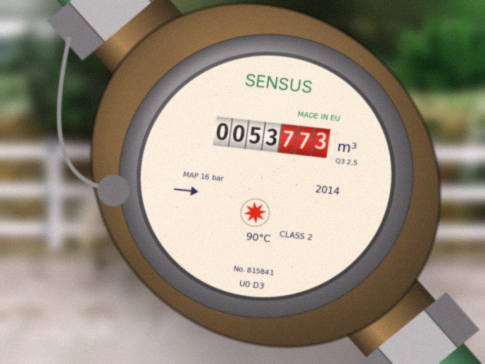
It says 53.773 m³
